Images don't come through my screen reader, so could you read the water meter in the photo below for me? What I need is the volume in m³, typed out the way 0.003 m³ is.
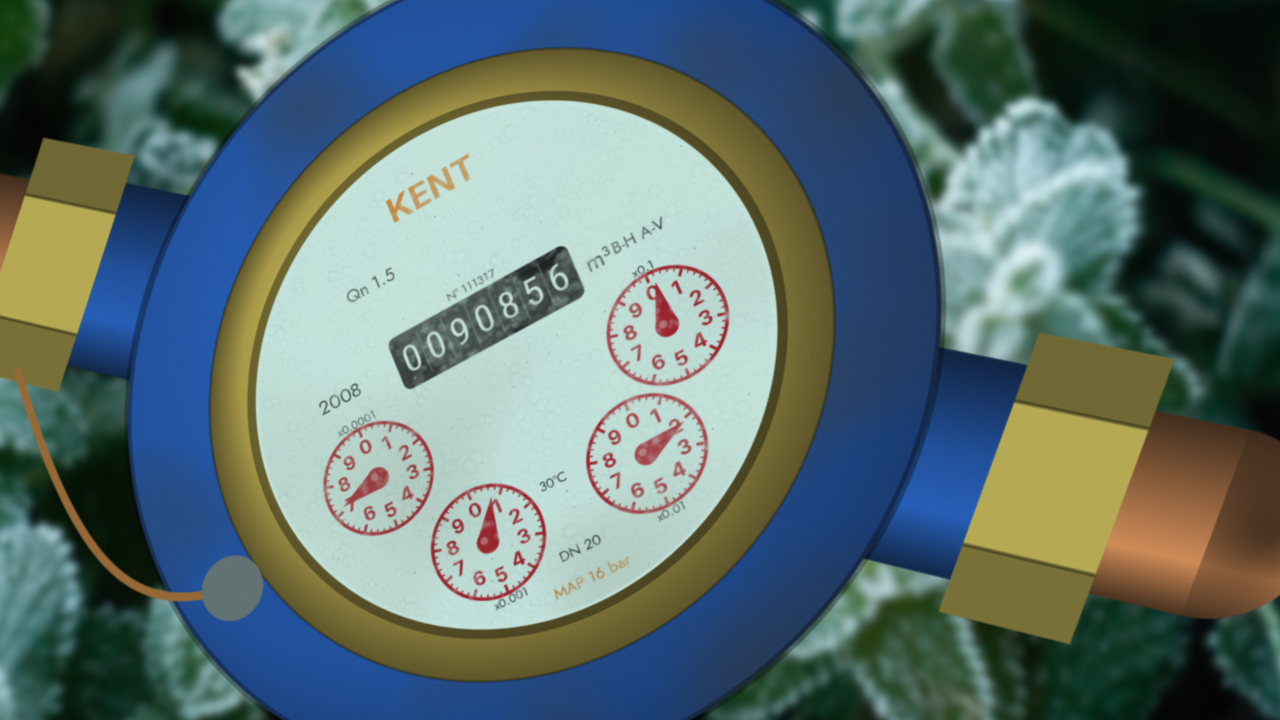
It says 90856.0207 m³
